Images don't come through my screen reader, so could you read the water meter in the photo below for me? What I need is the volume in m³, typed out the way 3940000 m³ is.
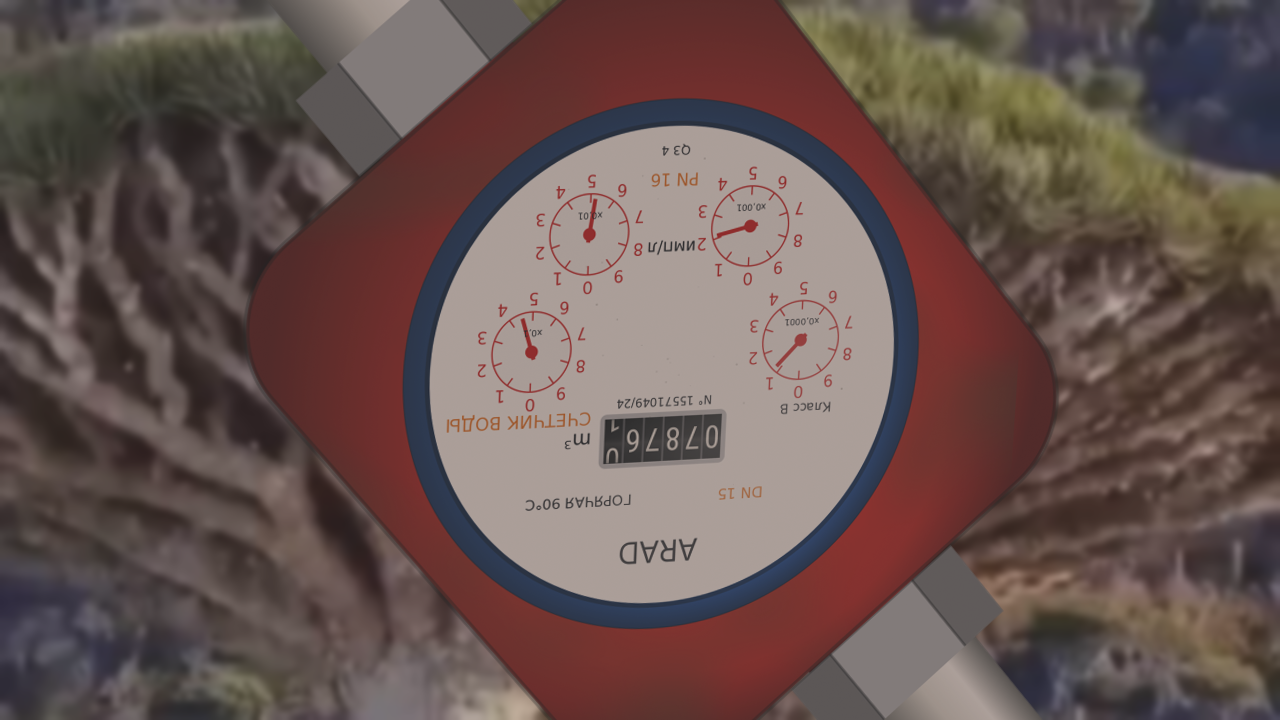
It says 78760.4521 m³
